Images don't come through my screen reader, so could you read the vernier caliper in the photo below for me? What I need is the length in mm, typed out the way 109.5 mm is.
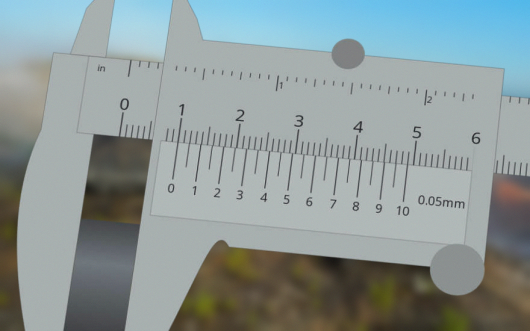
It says 10.0 mm
